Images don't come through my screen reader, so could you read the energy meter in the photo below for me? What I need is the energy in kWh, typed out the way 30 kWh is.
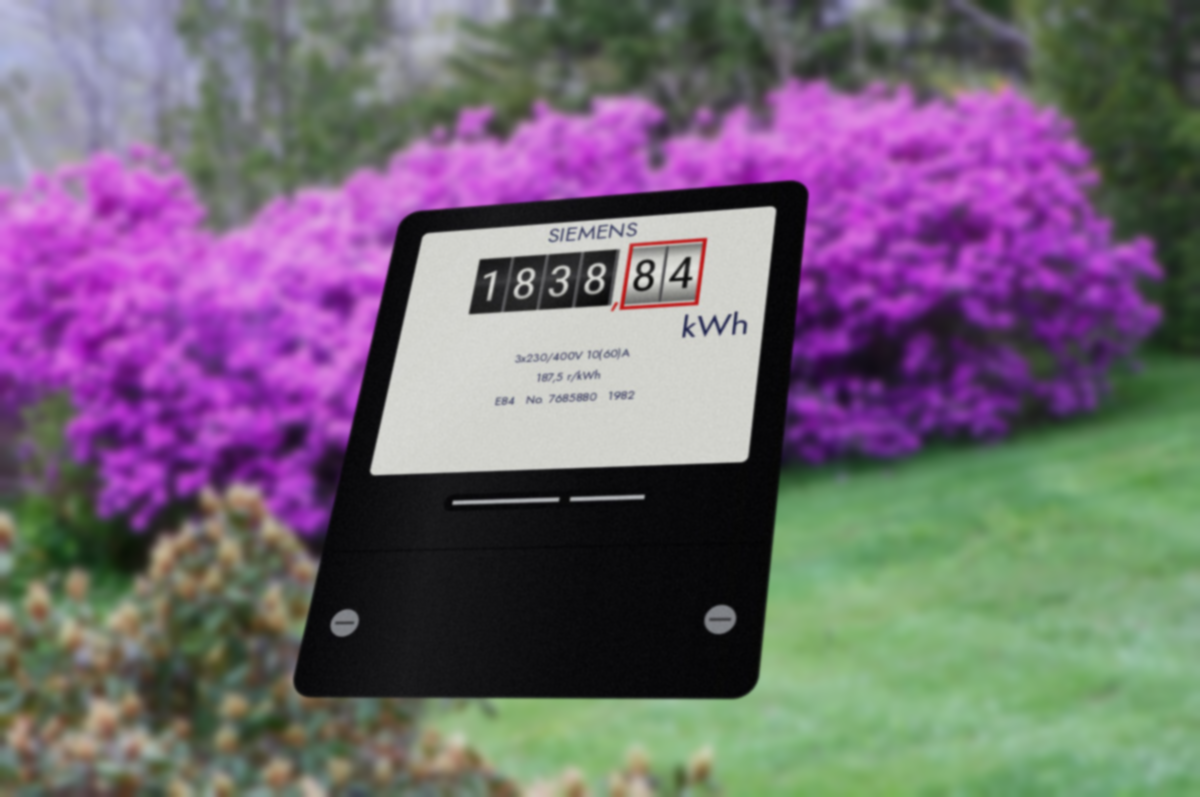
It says 1838.84 kWh
